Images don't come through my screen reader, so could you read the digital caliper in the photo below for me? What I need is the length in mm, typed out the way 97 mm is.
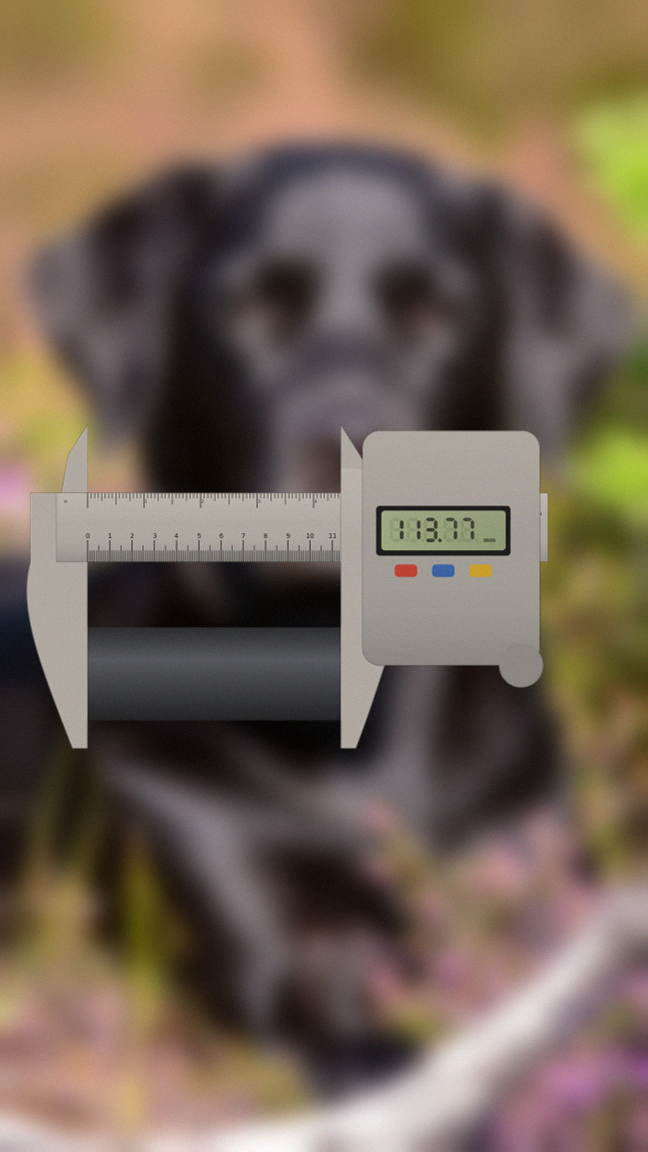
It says 113.77 mm
